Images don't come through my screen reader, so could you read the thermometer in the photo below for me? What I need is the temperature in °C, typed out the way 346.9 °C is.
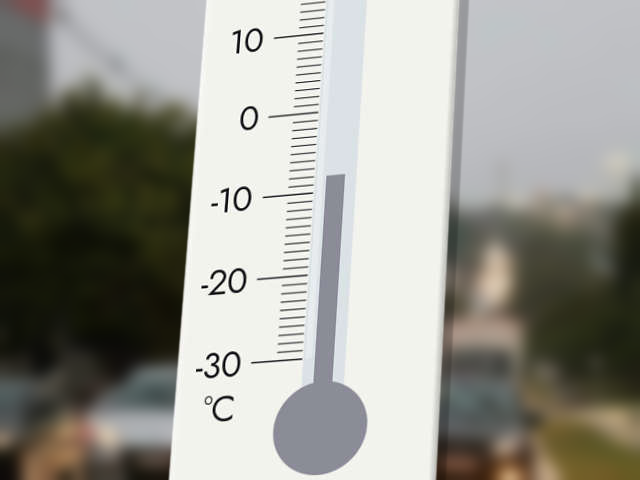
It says -8 °C
